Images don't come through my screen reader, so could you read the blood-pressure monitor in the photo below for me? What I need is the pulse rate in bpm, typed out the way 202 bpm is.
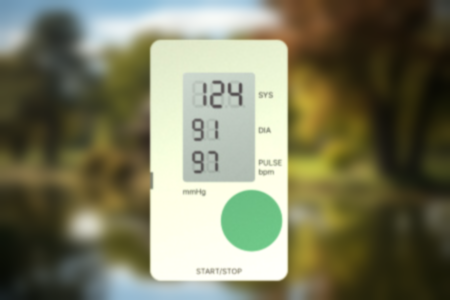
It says 97 bpm
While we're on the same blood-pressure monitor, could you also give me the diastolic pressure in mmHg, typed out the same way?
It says 91 mmHg
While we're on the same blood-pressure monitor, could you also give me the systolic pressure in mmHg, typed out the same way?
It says 124 mmHg
